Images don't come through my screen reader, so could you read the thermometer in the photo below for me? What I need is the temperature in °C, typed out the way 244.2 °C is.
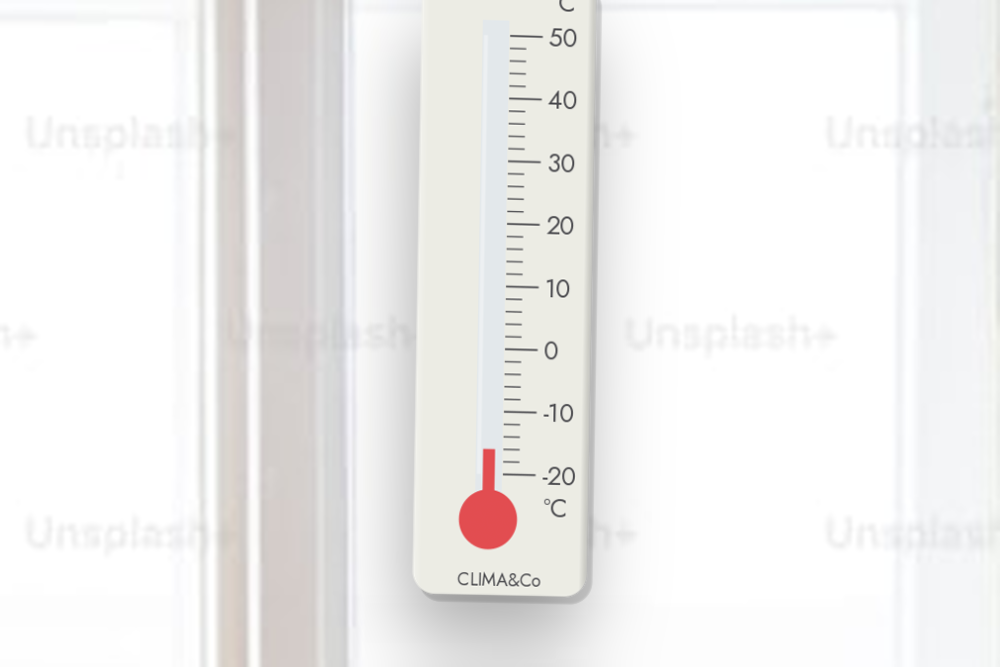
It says -16 °C
